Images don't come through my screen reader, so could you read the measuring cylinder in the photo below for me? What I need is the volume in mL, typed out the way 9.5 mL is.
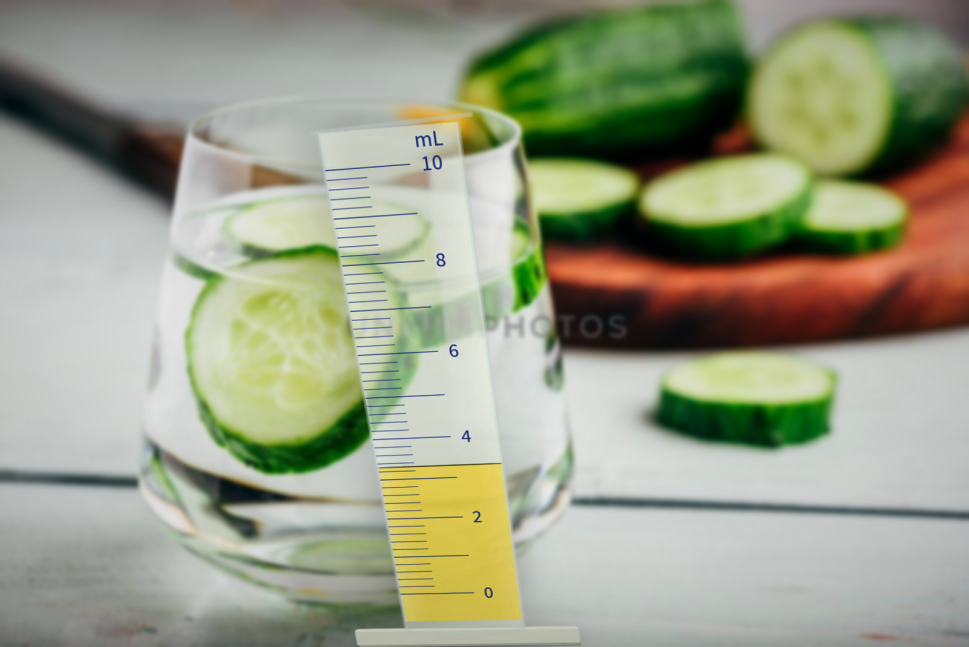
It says 3.3 mL
